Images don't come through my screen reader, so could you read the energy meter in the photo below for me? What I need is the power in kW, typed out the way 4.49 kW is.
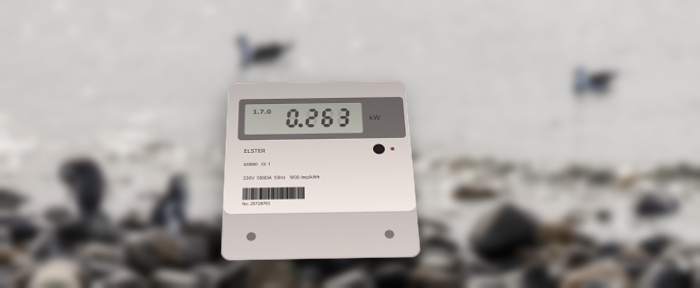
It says 0.263 kW
